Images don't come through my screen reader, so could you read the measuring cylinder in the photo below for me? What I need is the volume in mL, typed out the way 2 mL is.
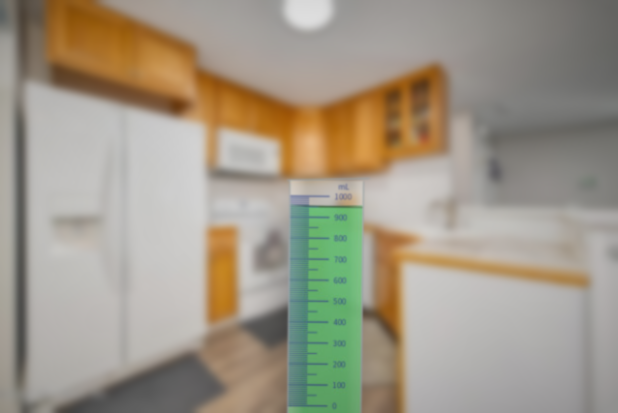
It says 950 mL
